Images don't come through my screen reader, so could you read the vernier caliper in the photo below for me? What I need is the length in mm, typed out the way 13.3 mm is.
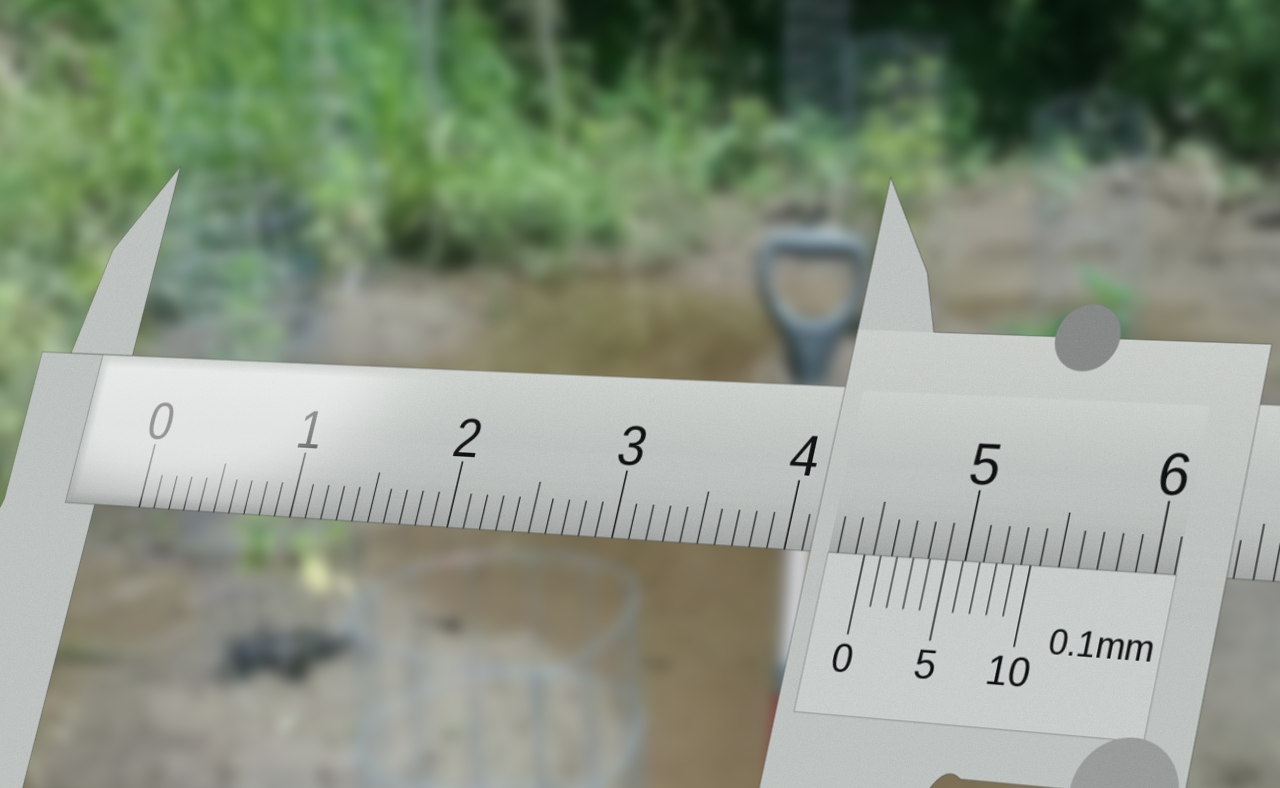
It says 44.5 mm
